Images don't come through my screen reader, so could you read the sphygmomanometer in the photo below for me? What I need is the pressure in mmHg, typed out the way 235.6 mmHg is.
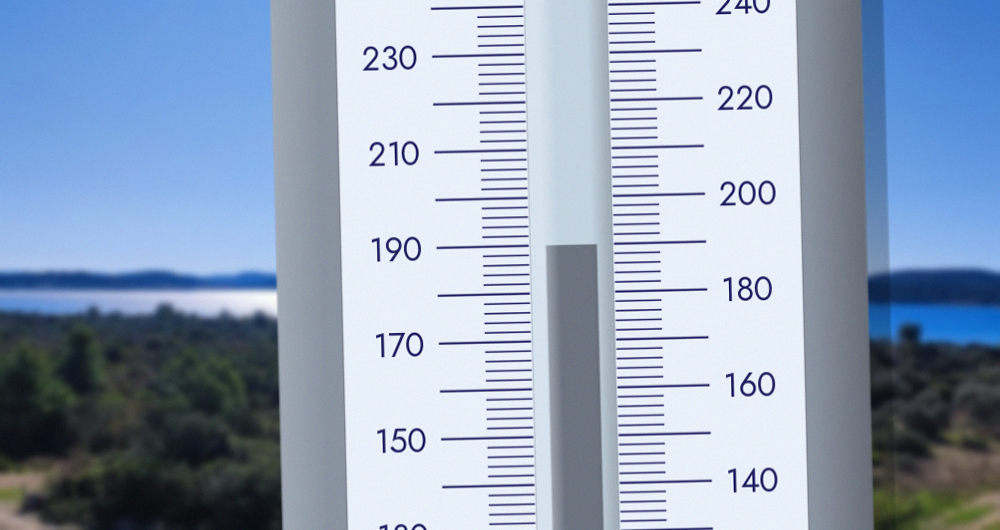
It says 190 mmHg
